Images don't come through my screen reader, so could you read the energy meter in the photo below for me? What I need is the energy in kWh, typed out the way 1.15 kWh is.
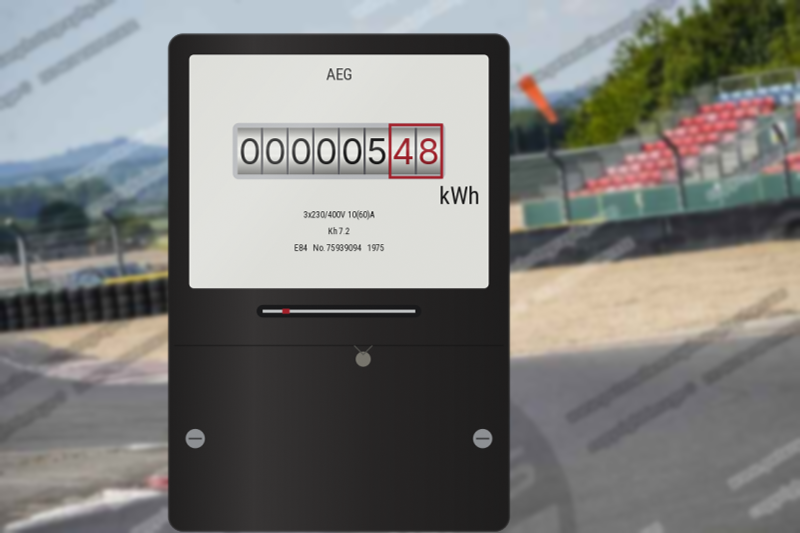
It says 5.48 kWh
